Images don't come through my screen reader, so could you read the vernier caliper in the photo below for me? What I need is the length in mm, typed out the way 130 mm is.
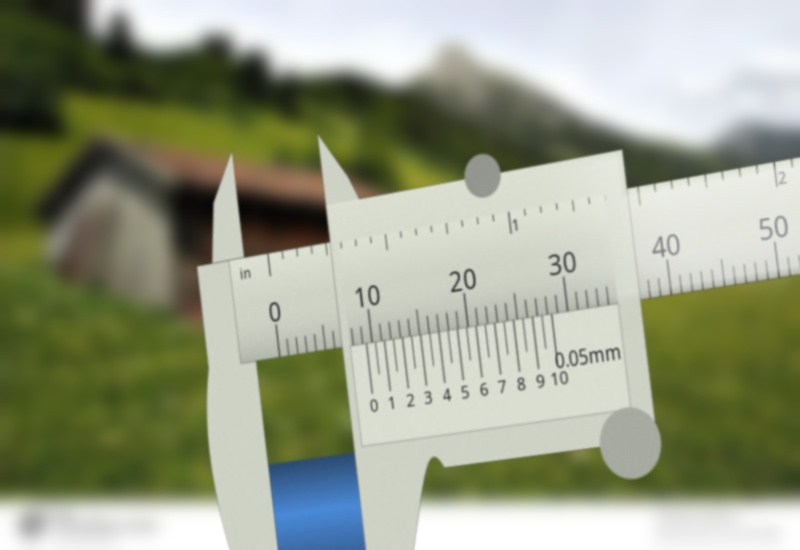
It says 9.4 mm
